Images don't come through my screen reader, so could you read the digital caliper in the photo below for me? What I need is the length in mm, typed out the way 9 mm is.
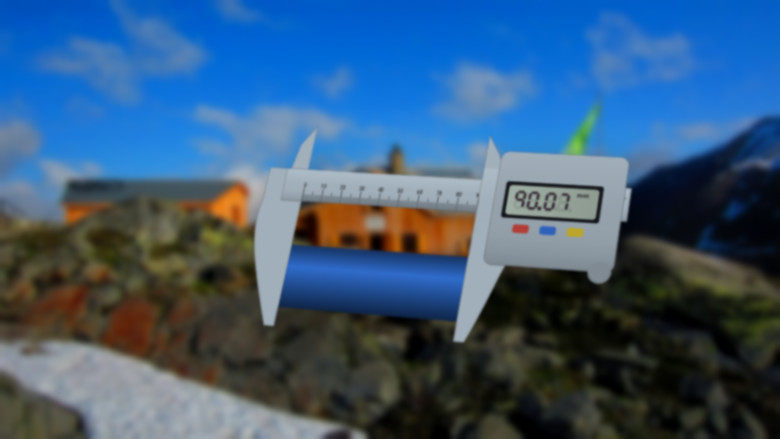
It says 90.07 mm
